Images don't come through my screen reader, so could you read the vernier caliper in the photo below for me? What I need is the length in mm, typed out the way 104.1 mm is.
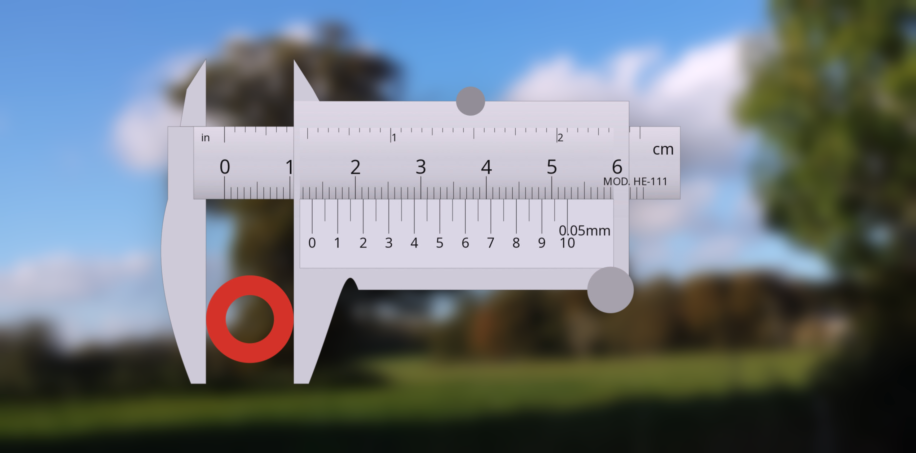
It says 13.4 mm
